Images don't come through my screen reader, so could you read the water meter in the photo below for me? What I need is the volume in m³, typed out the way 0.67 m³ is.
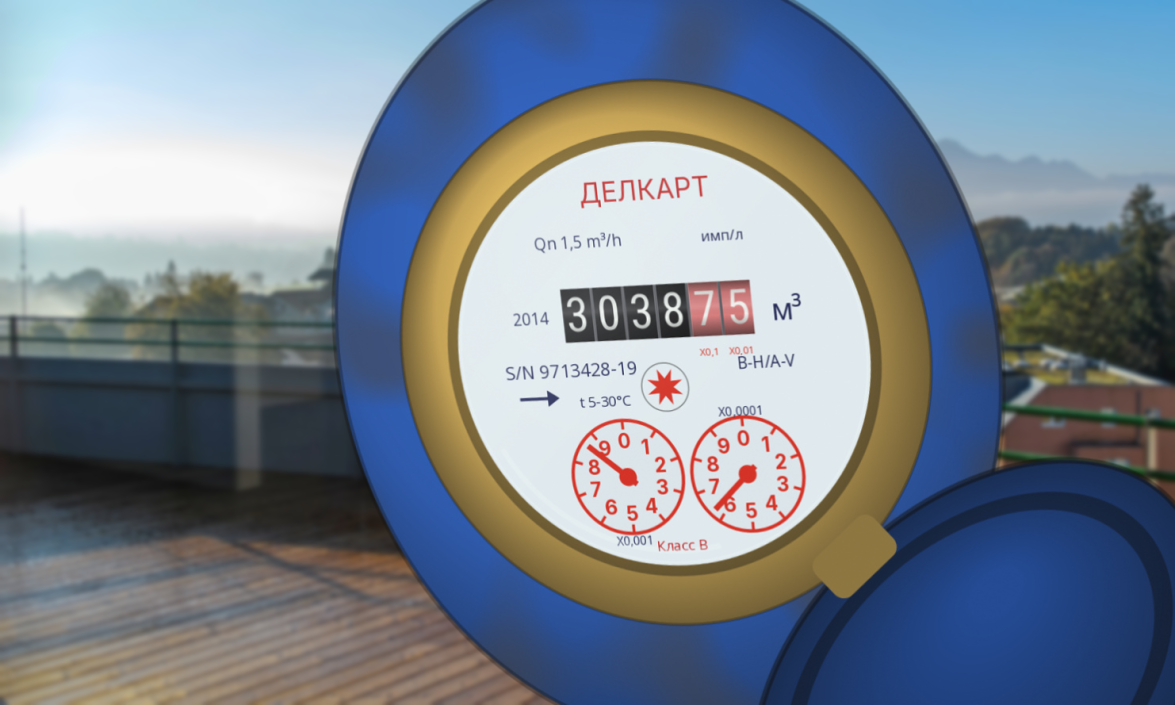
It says 3038.7586 m³
